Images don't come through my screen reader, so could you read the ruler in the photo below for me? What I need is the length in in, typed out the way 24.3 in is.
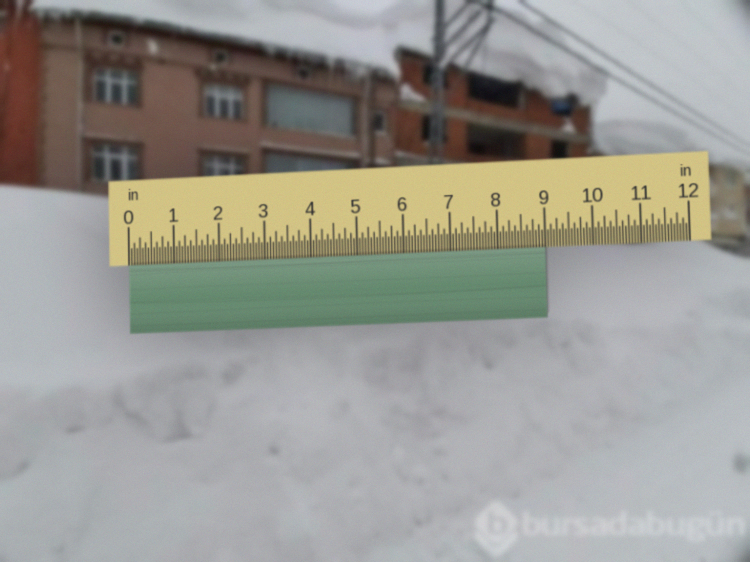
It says 9 in
